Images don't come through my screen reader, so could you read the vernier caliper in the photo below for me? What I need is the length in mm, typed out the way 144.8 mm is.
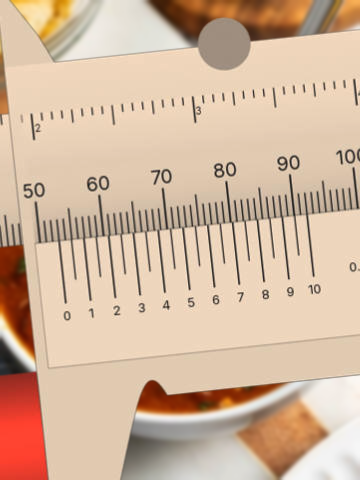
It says 53.0 mm
